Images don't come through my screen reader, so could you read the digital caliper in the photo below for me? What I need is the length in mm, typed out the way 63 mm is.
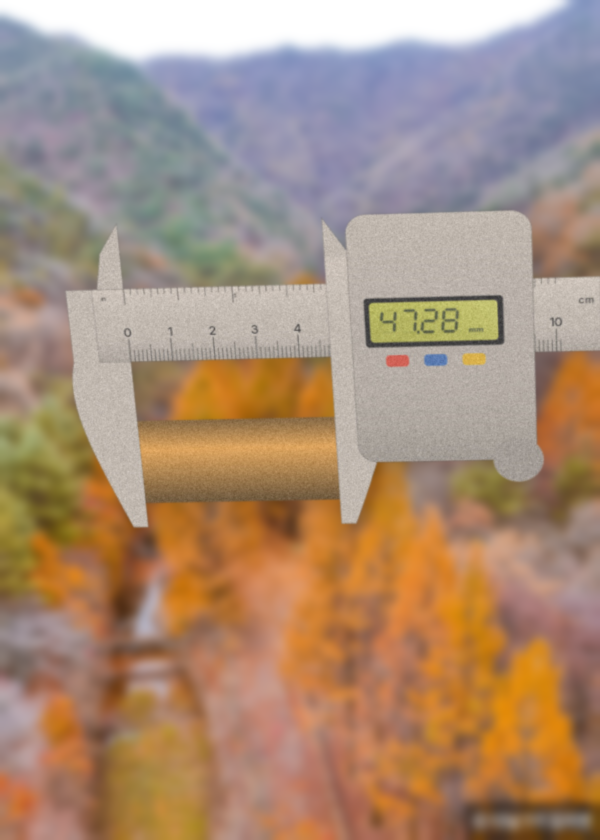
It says 47.28 mm
